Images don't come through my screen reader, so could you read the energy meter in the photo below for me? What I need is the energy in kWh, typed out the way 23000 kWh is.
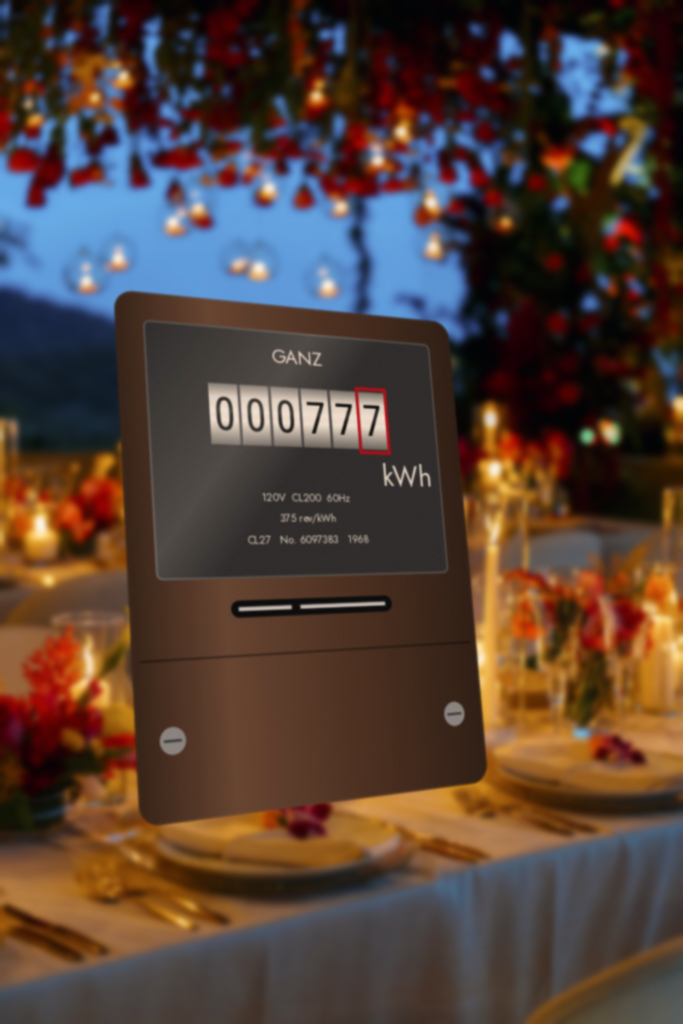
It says 77.7 kWh
